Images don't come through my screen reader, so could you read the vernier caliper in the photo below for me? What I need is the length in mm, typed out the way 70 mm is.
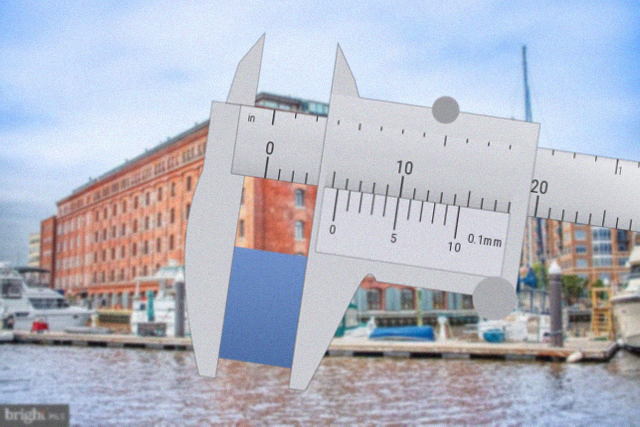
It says 5.4 mm
